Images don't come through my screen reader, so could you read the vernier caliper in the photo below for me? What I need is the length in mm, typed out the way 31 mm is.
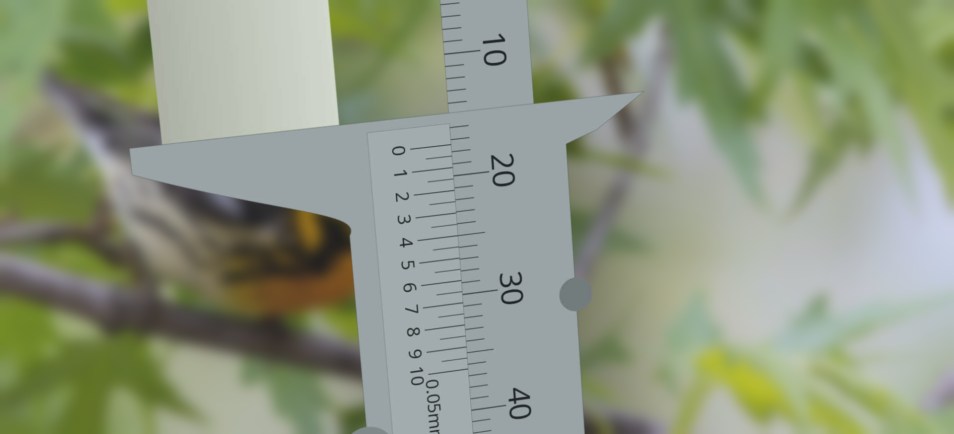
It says 17.4 mm
